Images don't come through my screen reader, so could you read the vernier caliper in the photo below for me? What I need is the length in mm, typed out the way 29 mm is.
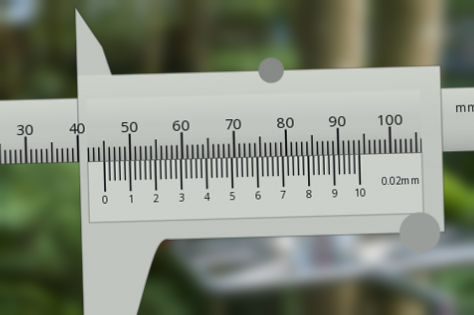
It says 45.0 mm
